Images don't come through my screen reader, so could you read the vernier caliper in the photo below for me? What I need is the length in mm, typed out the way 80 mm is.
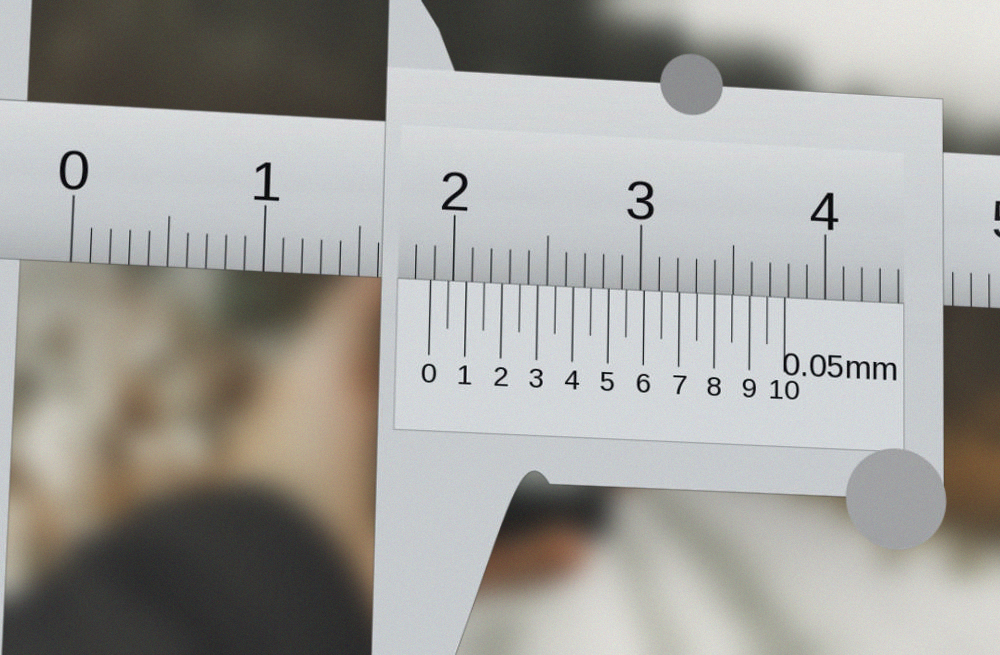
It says 18.8 mm
